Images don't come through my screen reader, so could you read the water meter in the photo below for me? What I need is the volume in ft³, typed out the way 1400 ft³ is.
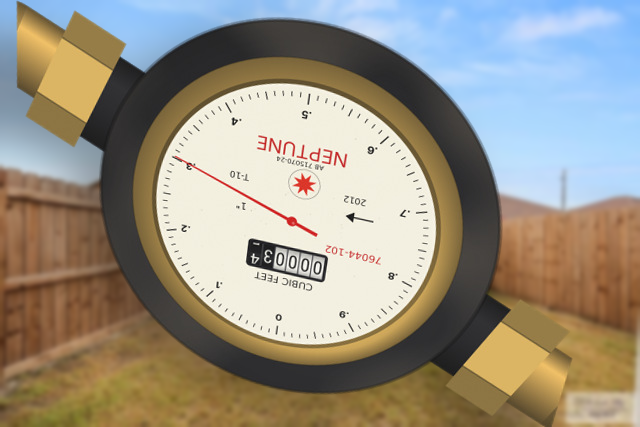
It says 34.30 ft³
